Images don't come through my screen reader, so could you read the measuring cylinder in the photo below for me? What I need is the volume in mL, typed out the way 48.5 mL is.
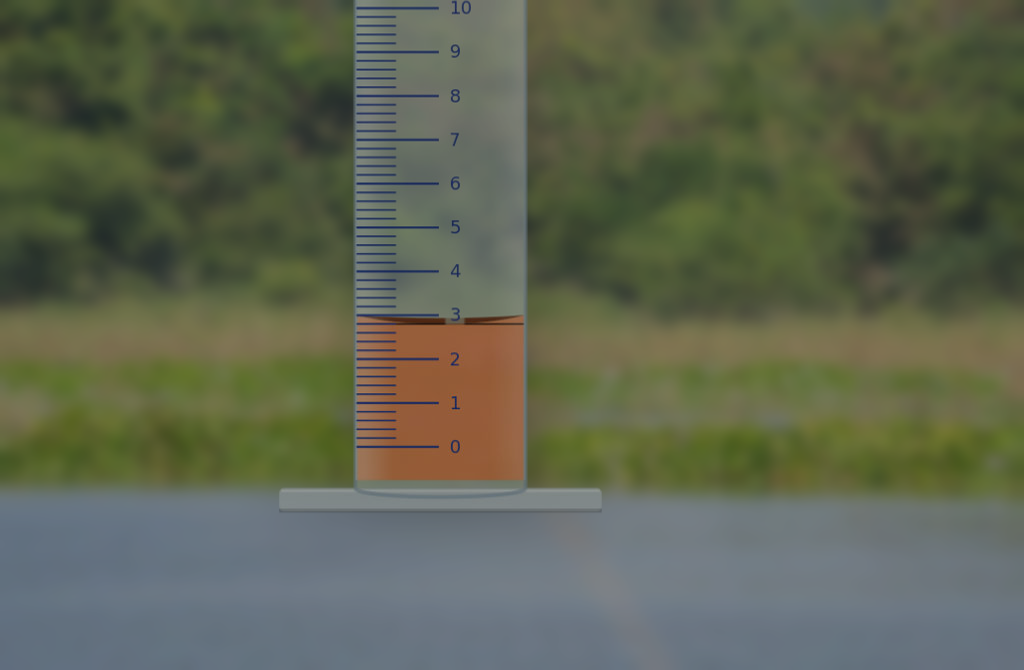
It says 2.8 mL
